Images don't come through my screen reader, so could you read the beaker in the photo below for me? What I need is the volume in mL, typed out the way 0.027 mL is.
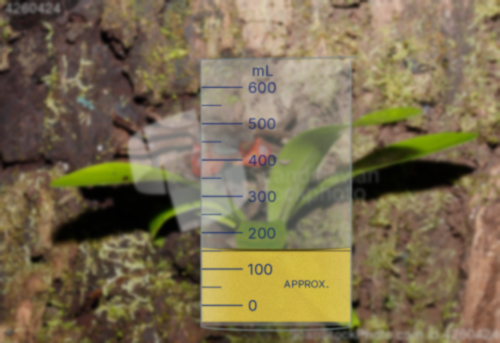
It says 150 mL
